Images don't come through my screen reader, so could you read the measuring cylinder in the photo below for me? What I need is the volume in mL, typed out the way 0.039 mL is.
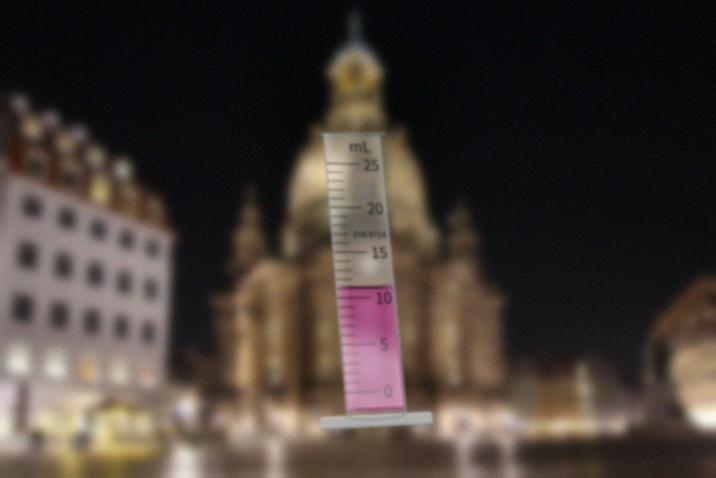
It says 11 mL
